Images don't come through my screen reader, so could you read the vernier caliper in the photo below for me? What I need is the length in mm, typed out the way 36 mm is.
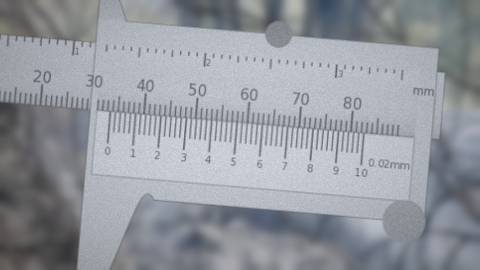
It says 33.5 mm
